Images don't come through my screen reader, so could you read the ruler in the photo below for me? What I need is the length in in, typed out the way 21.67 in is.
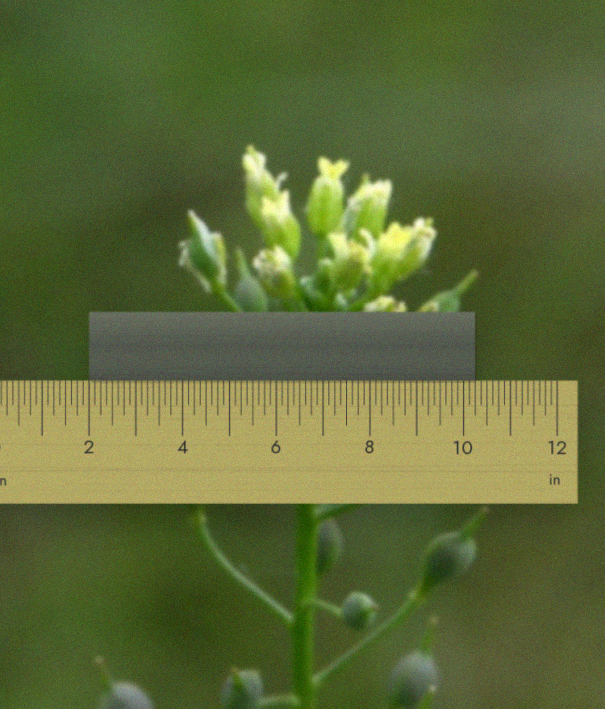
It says 8.25 in
